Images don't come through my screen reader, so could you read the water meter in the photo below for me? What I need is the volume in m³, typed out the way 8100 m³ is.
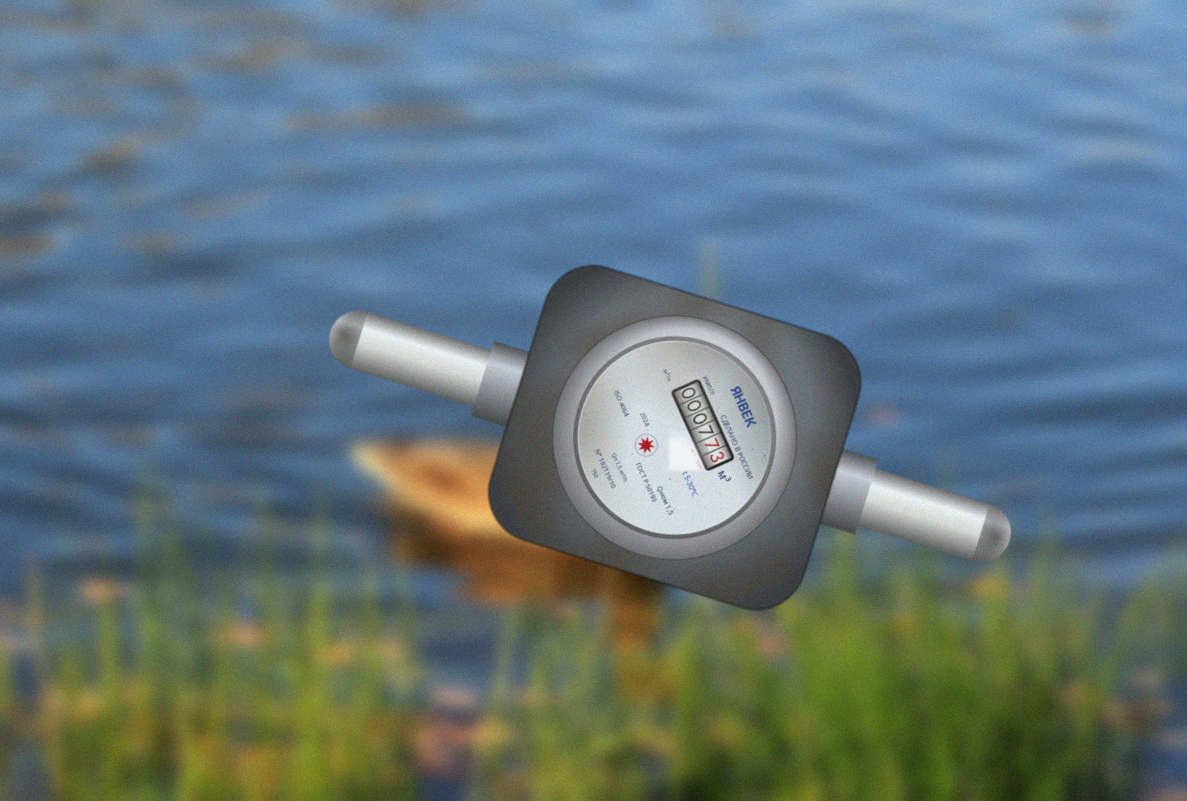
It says 7.73 m³
